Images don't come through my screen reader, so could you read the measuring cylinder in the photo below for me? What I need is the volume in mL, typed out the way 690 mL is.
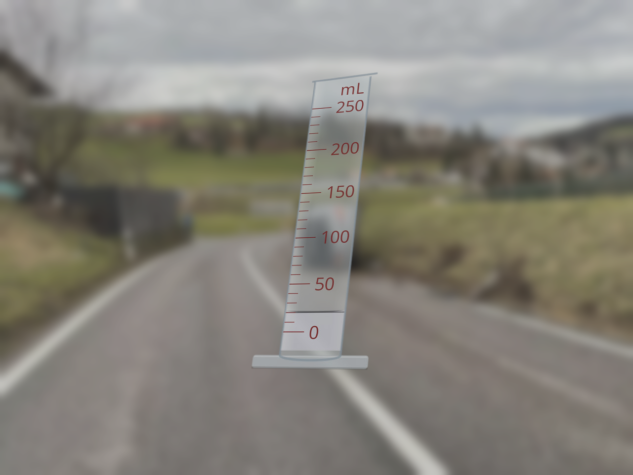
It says 20 mL
